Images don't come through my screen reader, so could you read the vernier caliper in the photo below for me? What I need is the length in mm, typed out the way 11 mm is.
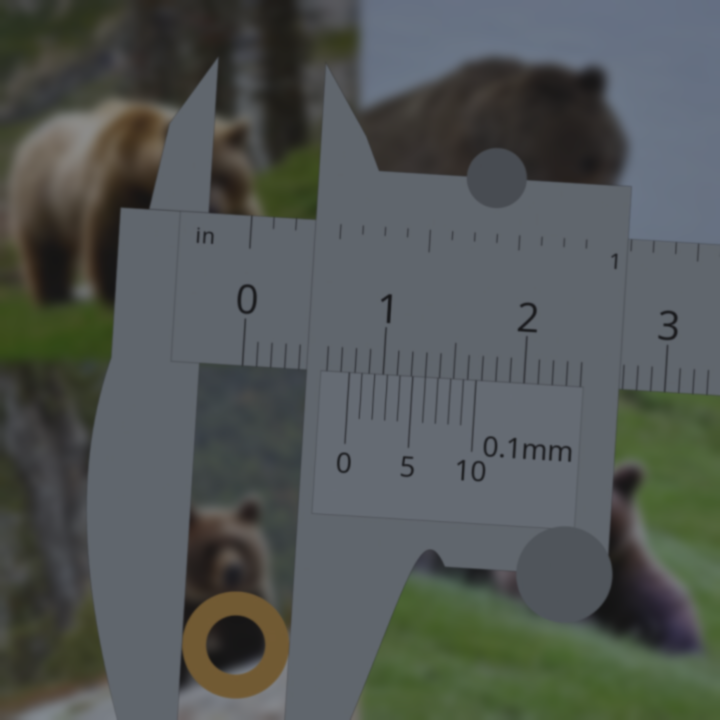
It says 7.6 mm
